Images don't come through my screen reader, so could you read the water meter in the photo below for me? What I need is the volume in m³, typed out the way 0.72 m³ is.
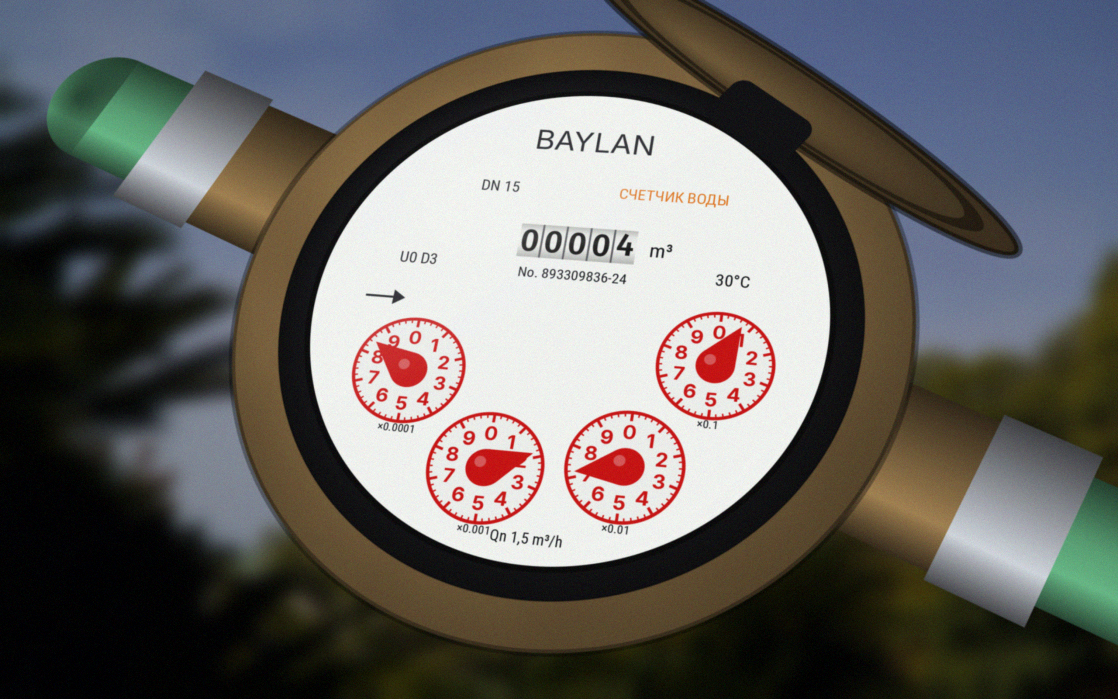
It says 4.0718 m³
